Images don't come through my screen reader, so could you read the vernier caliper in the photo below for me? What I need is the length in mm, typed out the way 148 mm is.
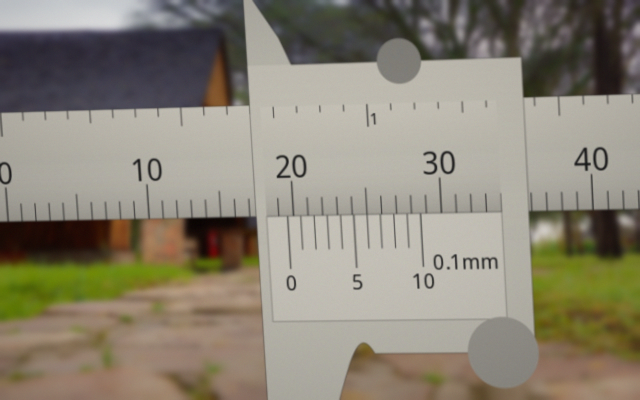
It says 19.6 mm
